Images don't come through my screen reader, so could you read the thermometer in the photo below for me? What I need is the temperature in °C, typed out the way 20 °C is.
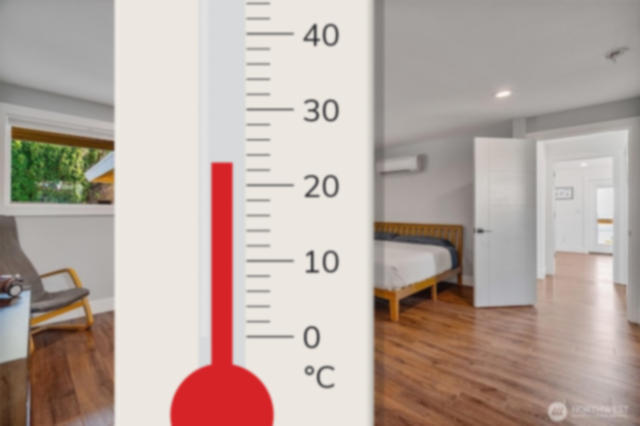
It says 23 °C
